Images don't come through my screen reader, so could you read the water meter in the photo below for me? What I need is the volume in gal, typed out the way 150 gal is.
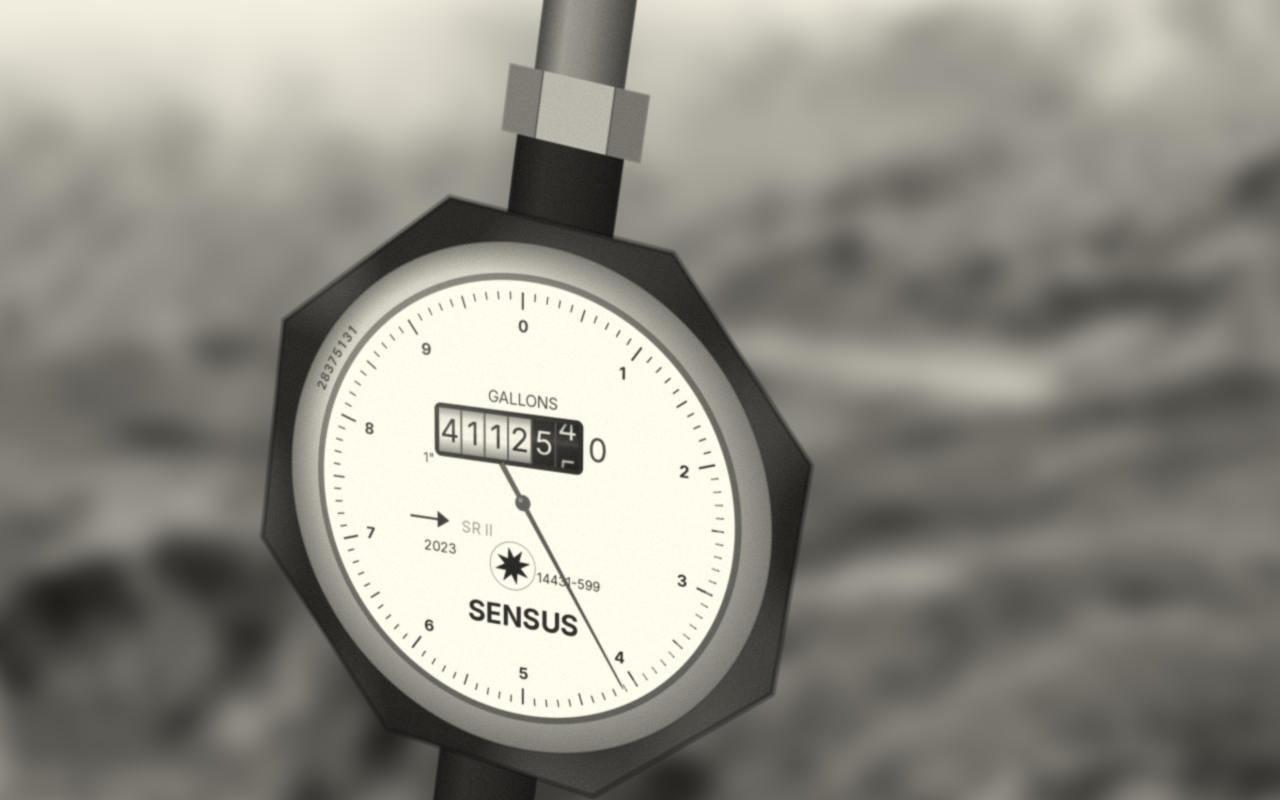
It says 4112544.1 gal
